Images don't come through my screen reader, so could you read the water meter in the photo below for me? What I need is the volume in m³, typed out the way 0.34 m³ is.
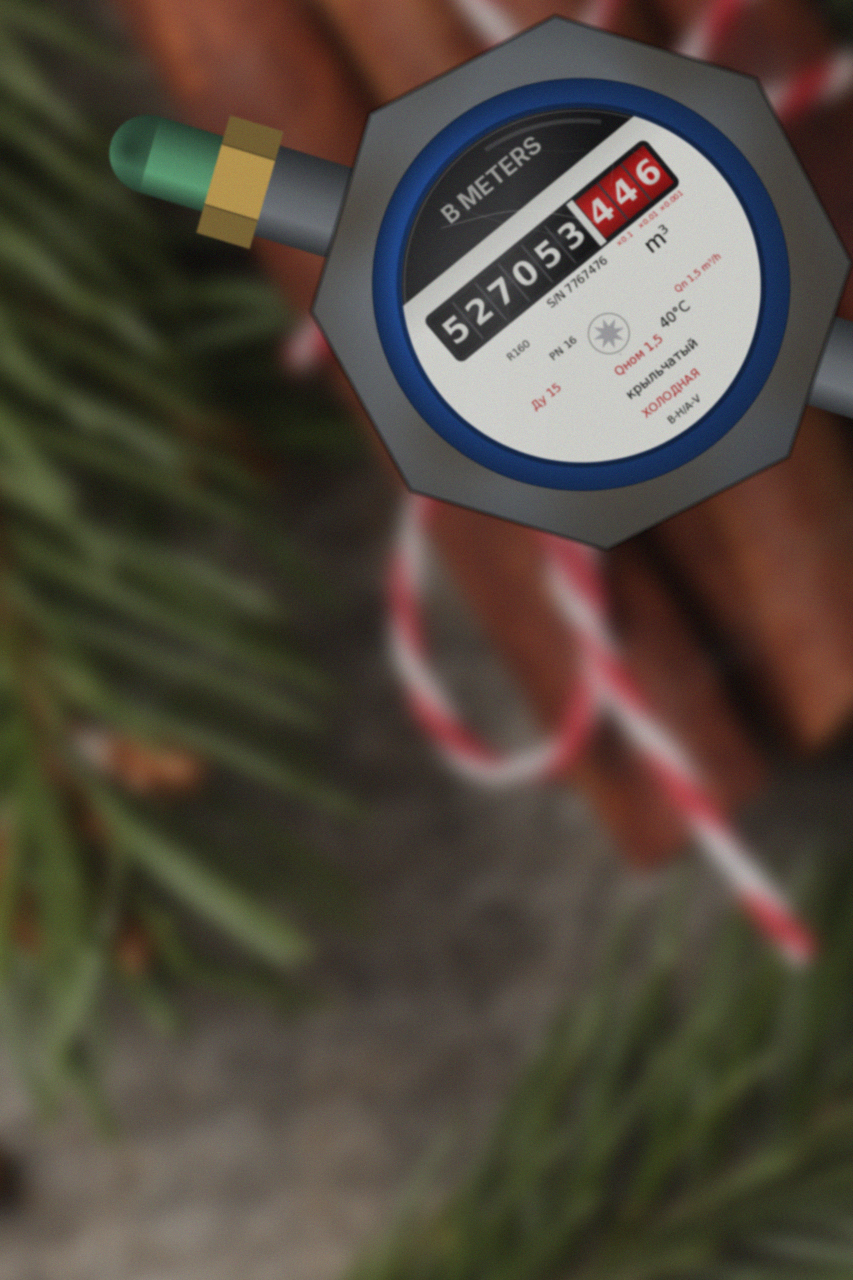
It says 527053.446 m³
